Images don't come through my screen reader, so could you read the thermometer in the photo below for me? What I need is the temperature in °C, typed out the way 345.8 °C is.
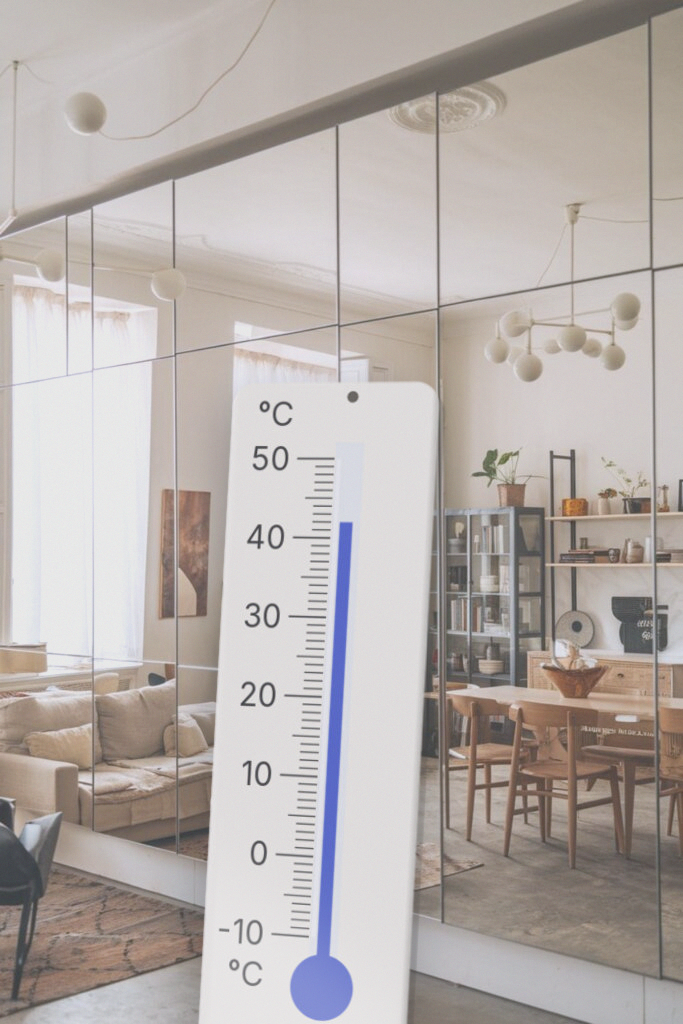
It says 42 °C
